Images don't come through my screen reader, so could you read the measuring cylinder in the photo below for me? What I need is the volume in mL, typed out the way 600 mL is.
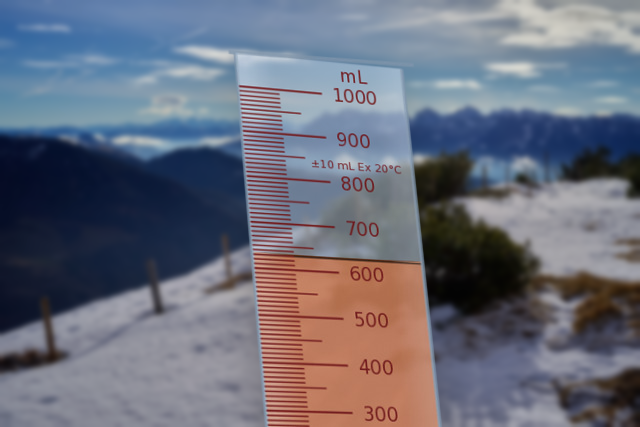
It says 630 mL
